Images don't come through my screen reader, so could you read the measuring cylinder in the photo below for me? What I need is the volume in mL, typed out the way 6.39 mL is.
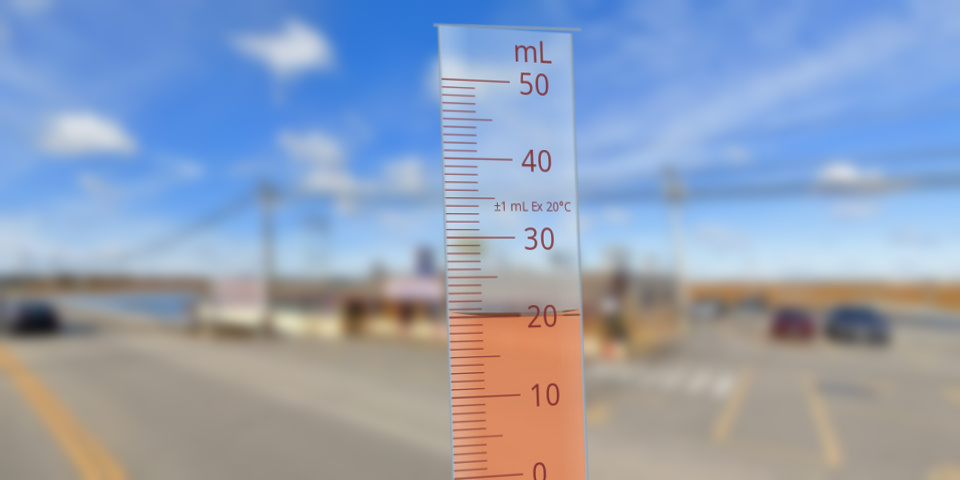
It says 20 mL
